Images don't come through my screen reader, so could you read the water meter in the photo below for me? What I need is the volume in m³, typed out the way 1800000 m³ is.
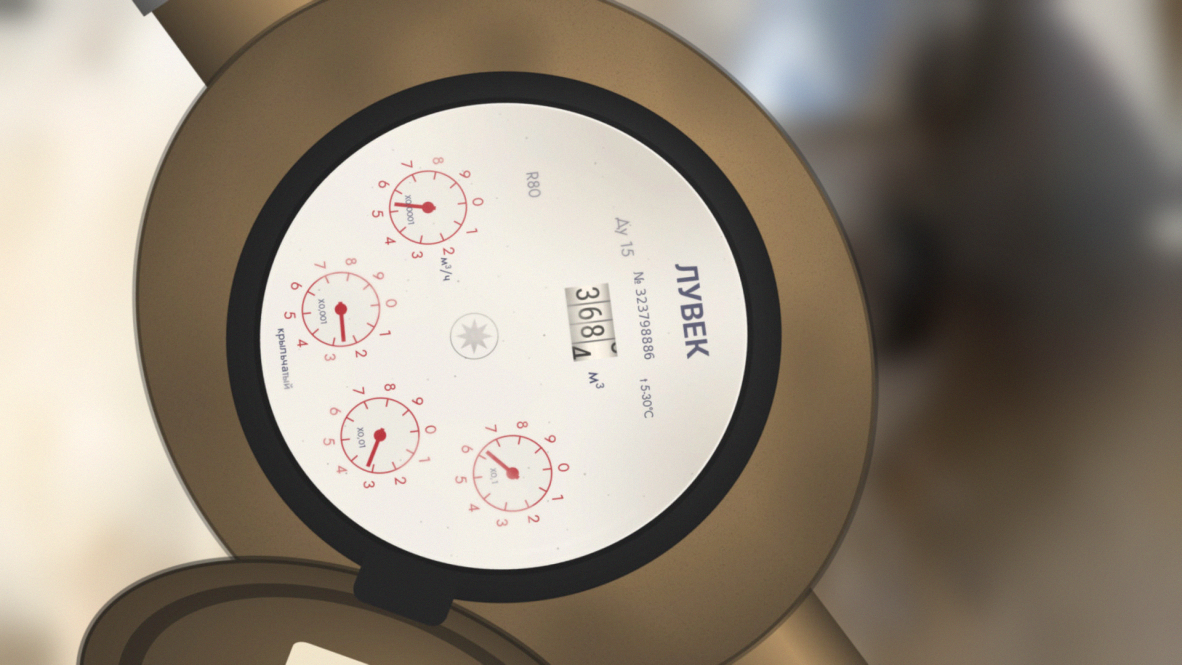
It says 3683.6325 m³
